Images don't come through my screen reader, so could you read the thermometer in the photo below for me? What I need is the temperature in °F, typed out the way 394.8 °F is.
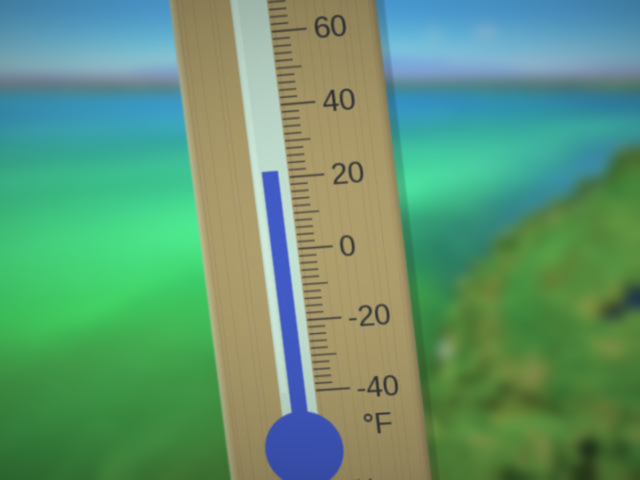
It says 22 °F
